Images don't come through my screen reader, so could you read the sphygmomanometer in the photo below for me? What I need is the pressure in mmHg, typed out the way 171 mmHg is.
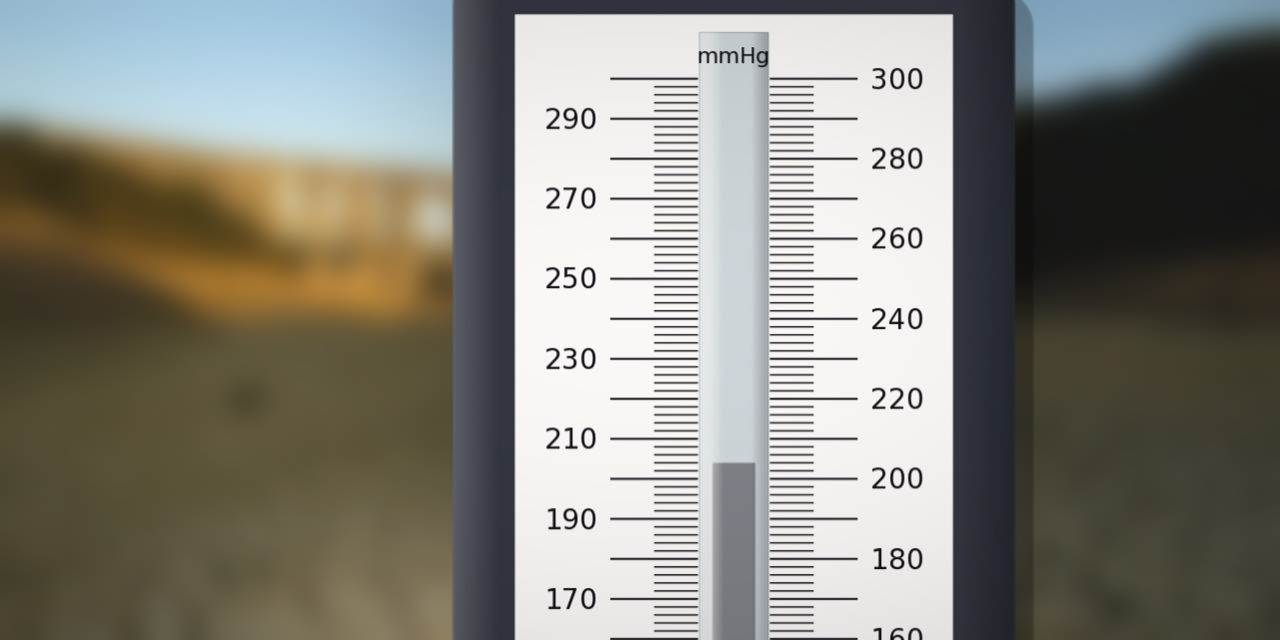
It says 204 mmHg
